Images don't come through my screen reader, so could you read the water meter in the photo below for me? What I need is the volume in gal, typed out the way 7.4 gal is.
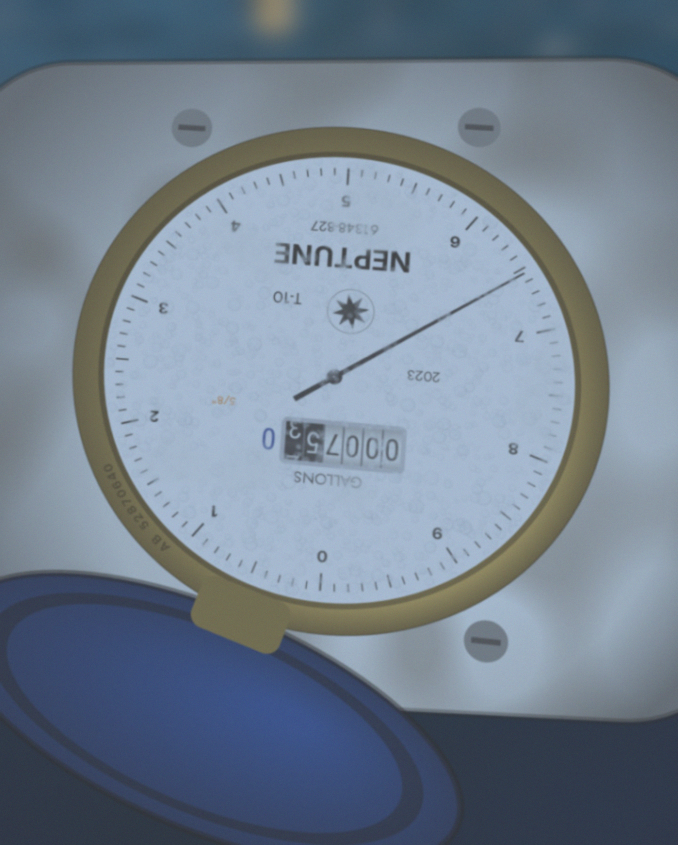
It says 7526.5 gal
